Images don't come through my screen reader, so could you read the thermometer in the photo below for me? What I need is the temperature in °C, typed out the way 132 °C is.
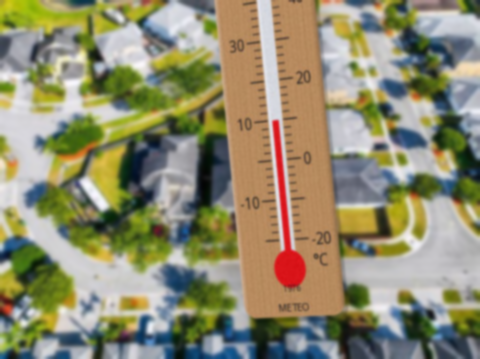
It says 10 °C
